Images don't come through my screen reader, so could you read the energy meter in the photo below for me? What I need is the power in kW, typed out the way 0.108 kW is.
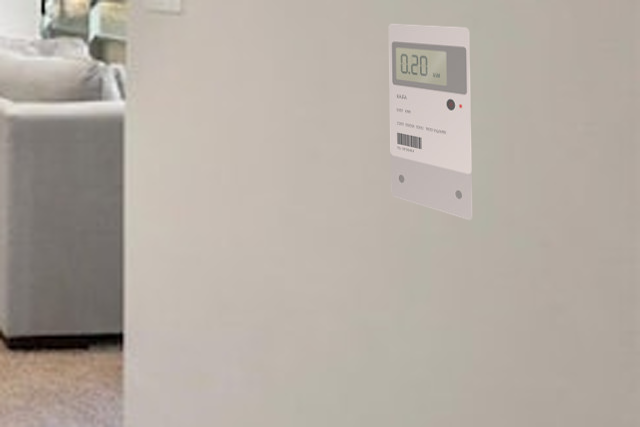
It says 0.20 kW
